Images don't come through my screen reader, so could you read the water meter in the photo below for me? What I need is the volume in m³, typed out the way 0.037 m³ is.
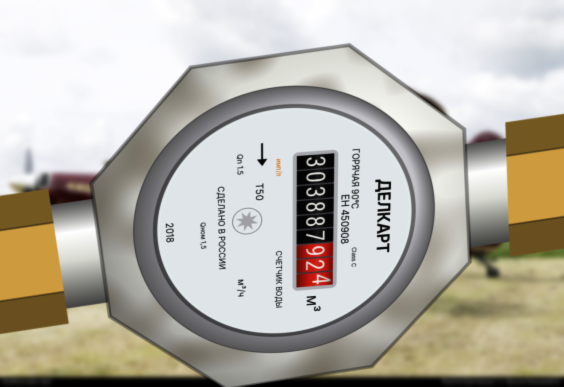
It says 303887.924 m³
